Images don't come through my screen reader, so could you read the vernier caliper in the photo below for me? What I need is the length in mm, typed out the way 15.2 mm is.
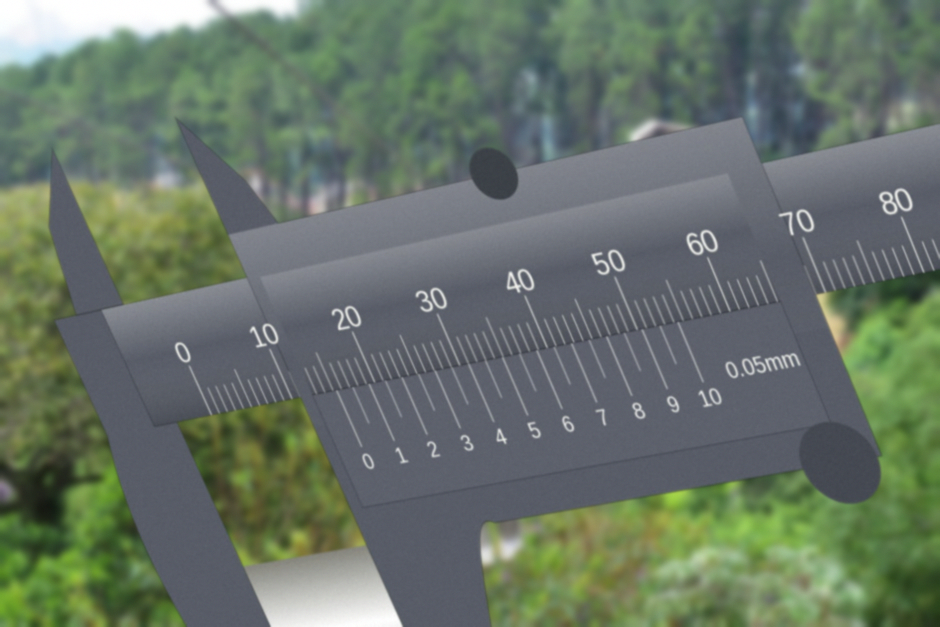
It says 15.4 mm
